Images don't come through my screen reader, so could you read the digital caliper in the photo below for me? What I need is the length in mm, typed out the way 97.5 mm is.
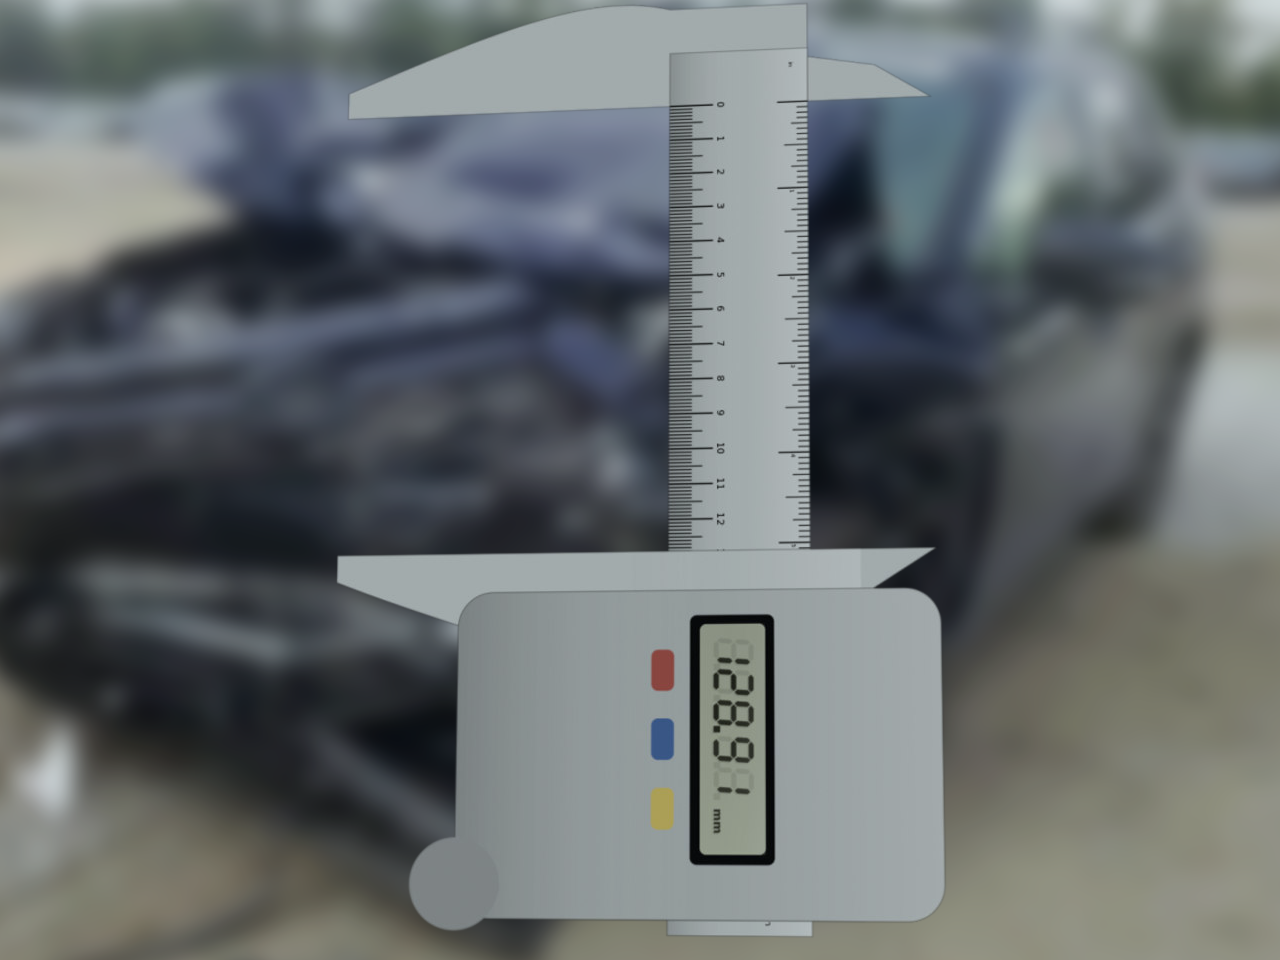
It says 128.91 mm
